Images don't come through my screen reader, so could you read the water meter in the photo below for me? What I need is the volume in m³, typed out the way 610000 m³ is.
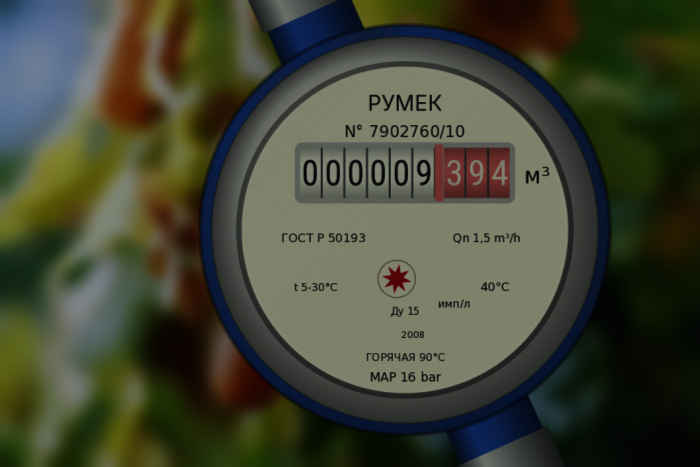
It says 9.394 m³
